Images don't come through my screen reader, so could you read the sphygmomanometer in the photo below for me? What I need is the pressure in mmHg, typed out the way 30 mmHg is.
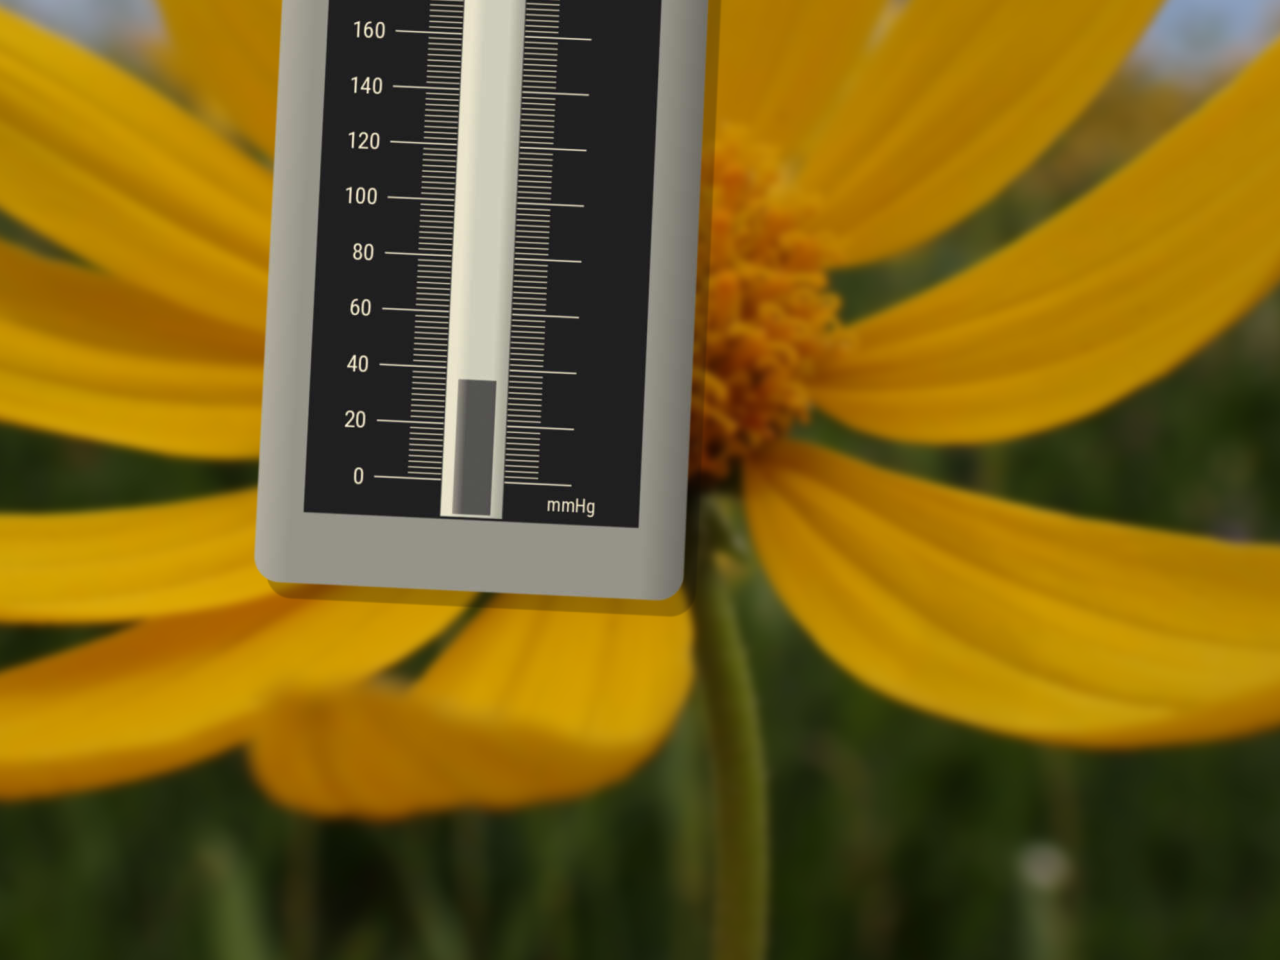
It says 36 mmHg
